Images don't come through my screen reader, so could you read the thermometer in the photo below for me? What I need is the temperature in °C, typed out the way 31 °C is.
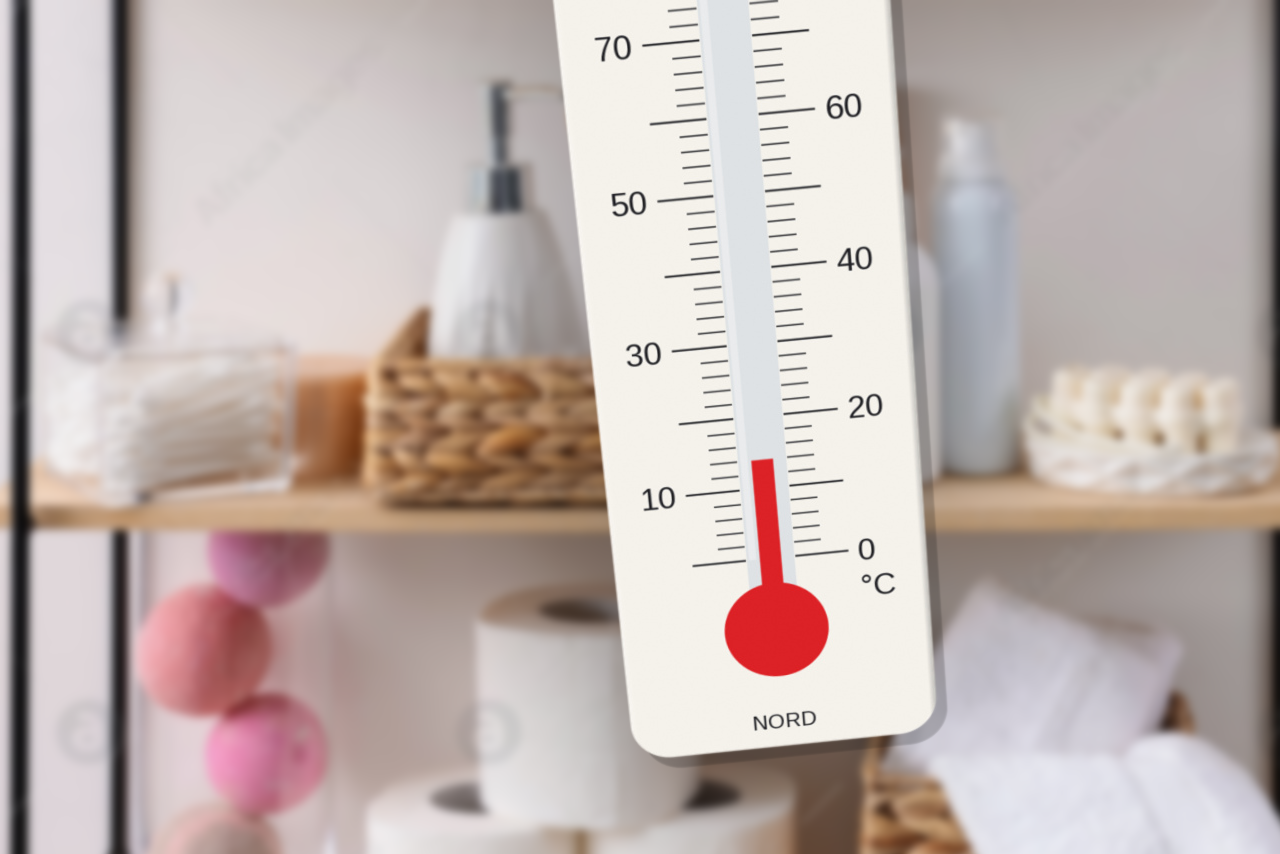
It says 14 °C
